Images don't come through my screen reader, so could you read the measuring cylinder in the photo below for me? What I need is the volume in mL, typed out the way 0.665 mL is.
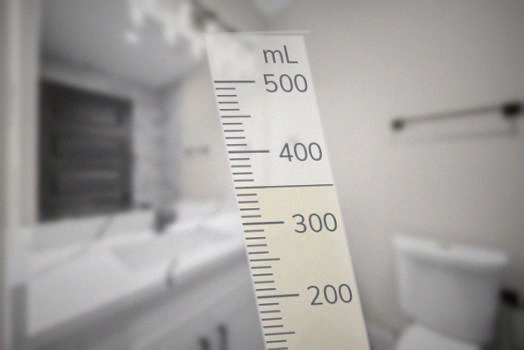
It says 350 mL
